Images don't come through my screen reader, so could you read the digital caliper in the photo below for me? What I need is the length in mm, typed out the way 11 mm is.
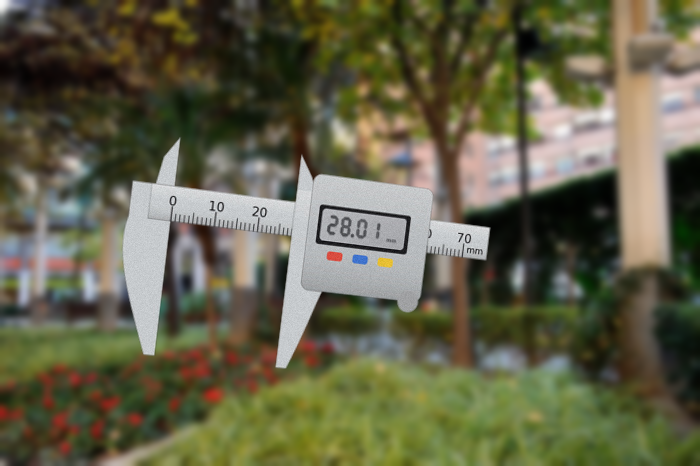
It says 28.01 mm
